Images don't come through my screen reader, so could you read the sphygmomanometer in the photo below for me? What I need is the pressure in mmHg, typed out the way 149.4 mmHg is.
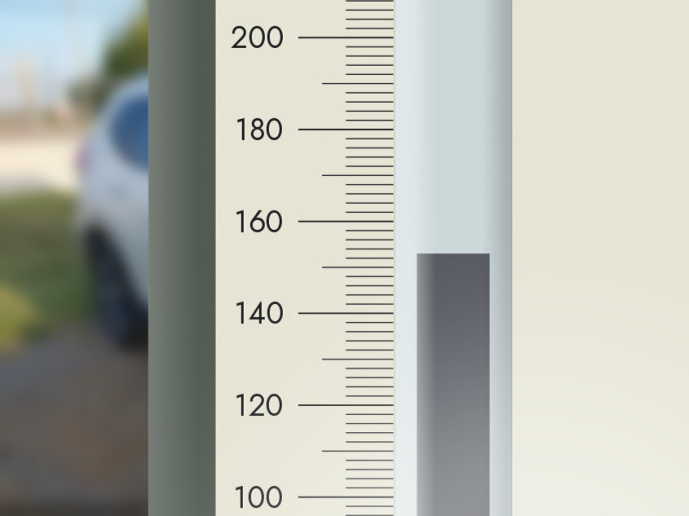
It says 153 mmHg
